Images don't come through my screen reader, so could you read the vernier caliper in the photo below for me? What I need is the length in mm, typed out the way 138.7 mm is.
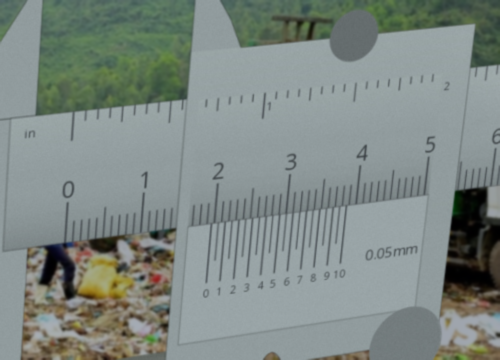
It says 19.6 mm
